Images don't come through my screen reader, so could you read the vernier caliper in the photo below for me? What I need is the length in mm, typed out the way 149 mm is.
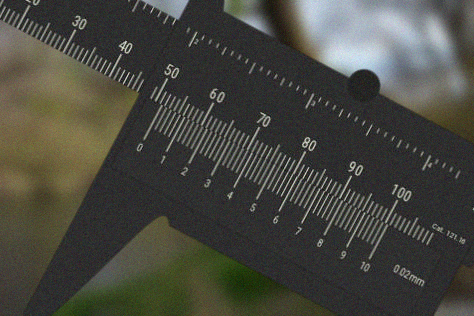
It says 51.5 mm
